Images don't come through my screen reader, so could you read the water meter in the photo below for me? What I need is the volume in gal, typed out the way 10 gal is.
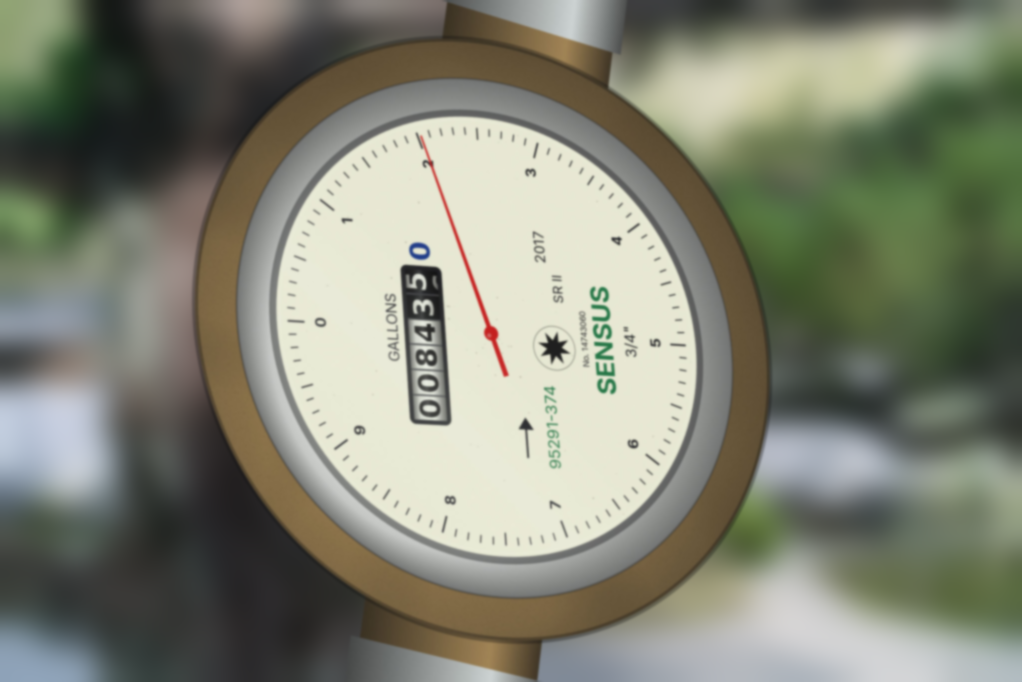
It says 84352.0 gal
